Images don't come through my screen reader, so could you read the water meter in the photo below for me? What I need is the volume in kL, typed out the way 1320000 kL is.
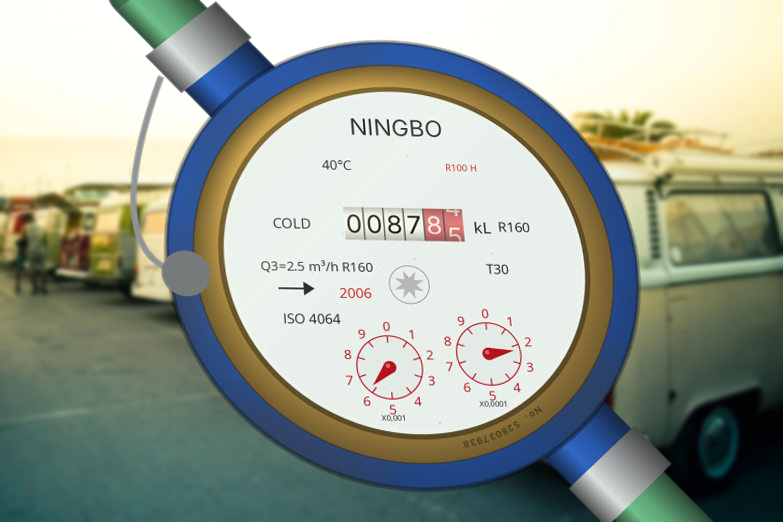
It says 87.8462 kL
